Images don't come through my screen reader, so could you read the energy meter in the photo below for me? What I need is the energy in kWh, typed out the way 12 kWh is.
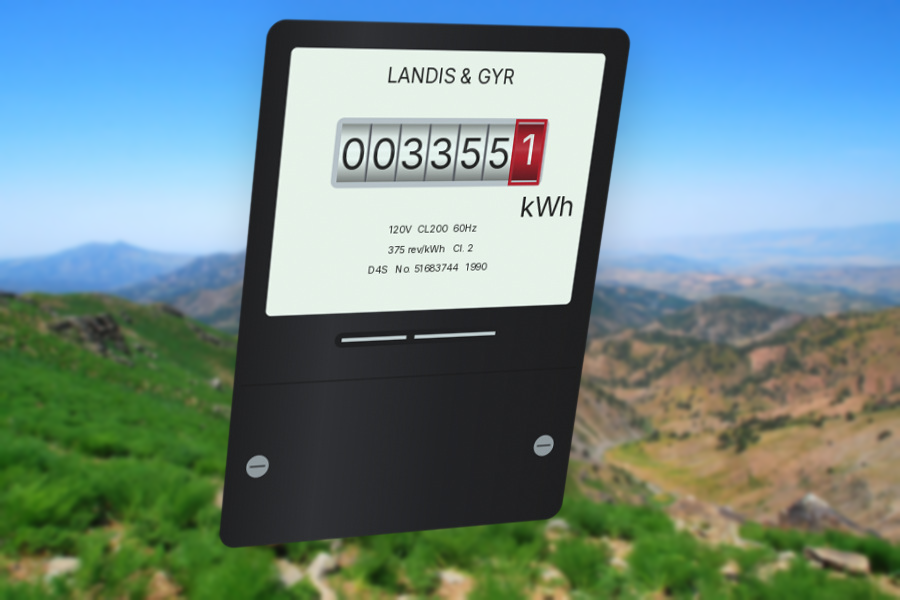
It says 3355.1 kWh
